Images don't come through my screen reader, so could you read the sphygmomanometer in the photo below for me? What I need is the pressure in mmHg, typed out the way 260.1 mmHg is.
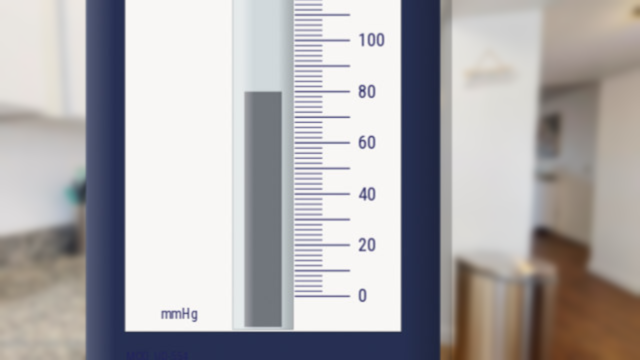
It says 80 mmHg
